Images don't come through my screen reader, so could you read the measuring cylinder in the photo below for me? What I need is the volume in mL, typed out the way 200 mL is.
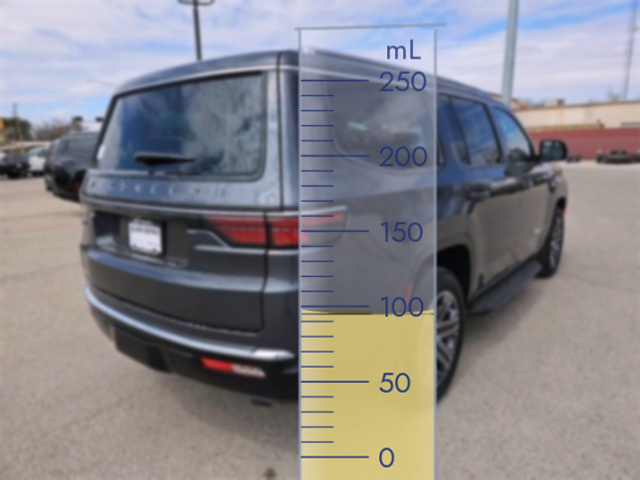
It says 95 mL
